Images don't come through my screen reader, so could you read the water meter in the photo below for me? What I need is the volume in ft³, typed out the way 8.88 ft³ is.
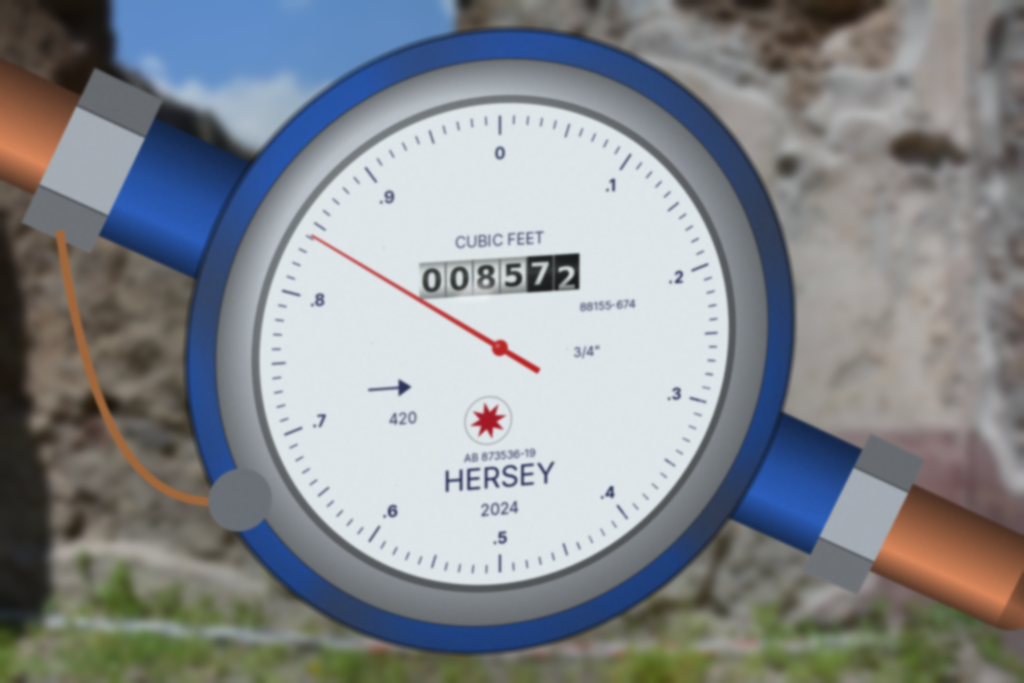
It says 8571.84 ft³
